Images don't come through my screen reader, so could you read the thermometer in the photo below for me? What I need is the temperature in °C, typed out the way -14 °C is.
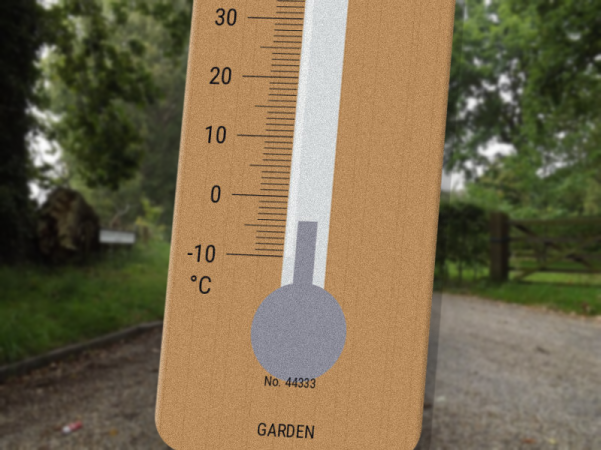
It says -4 °C
